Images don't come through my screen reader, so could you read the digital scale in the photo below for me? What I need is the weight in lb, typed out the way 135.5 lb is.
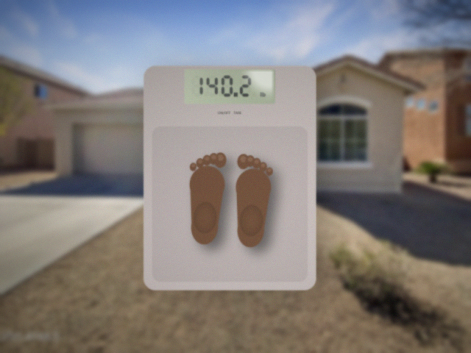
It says 140.2 lb
